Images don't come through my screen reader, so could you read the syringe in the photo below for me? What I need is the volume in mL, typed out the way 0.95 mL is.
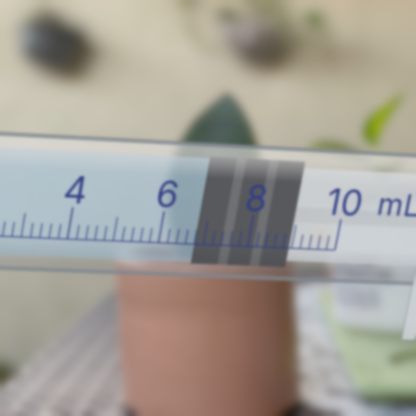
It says 6.8 mL
